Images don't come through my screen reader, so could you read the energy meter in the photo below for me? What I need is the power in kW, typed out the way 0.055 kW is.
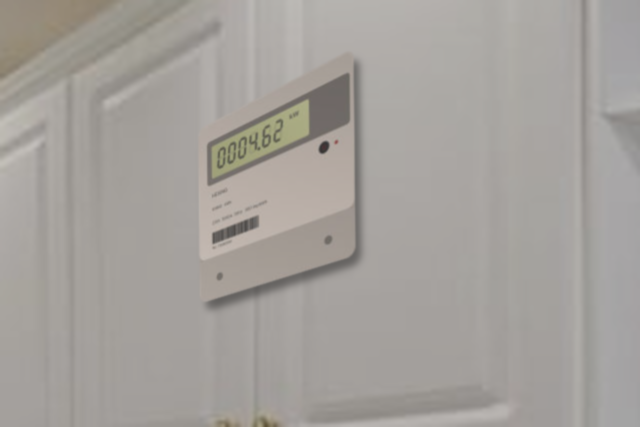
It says 4.62 kW
